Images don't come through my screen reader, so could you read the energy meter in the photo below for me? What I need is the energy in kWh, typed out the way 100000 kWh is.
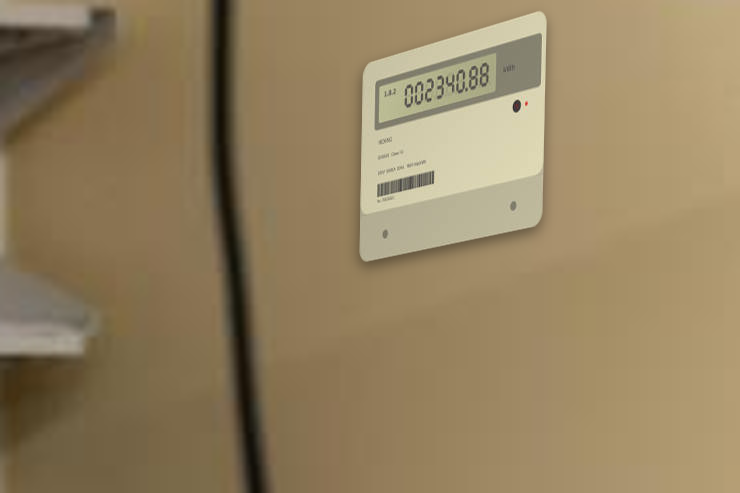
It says 2340.88 kWh
